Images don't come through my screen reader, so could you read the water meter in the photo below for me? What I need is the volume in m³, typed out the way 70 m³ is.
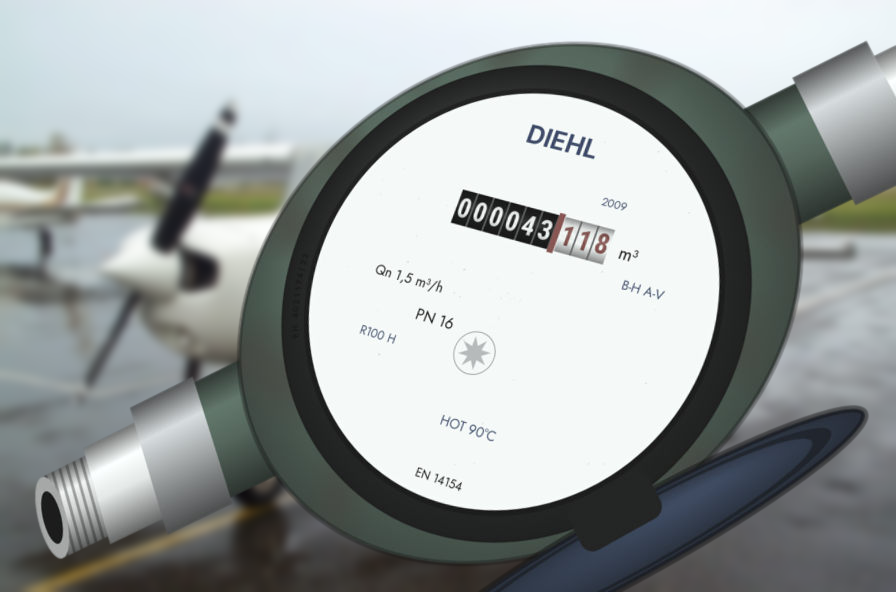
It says 43.118 m³
